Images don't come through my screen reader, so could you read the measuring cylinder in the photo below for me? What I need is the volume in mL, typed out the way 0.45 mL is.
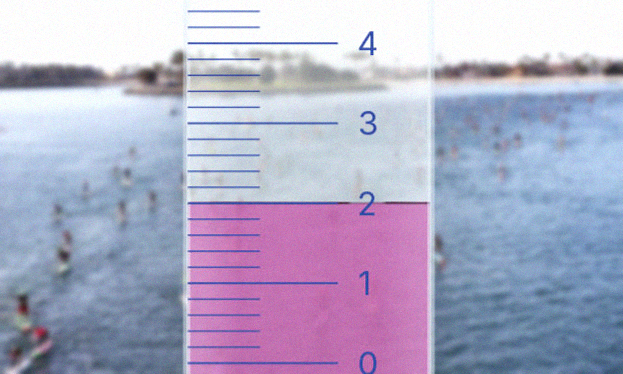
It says 2 mL
